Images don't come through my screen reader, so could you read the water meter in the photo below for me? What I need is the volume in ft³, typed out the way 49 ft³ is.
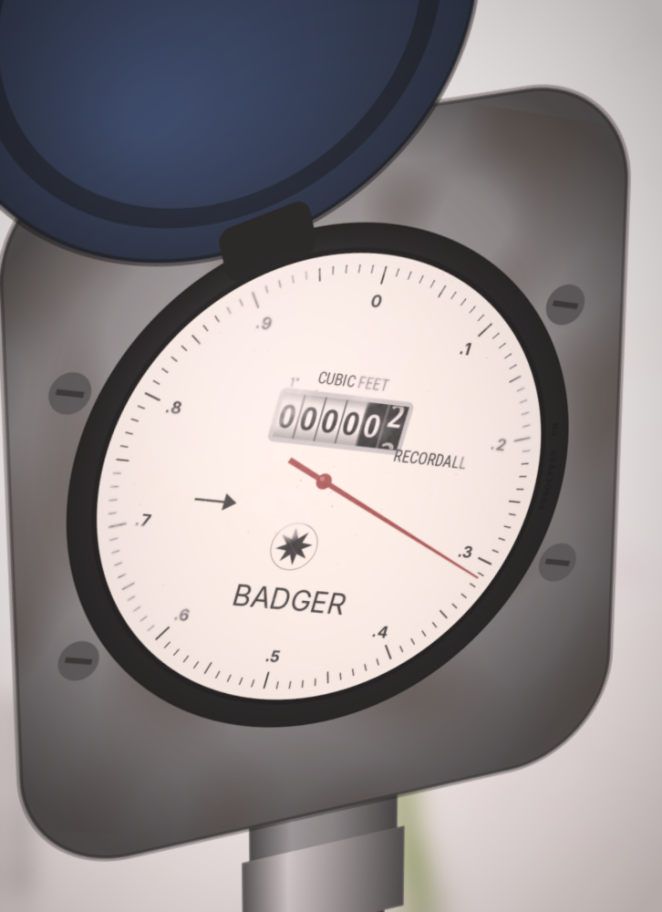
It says 2.31 ft³
